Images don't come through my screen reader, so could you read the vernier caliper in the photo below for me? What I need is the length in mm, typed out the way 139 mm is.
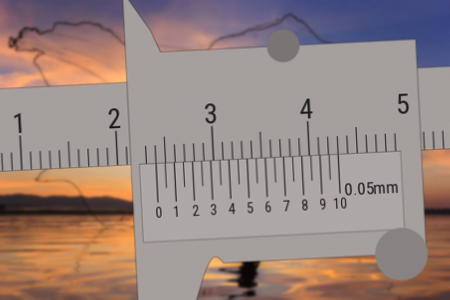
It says 24.0 mm
